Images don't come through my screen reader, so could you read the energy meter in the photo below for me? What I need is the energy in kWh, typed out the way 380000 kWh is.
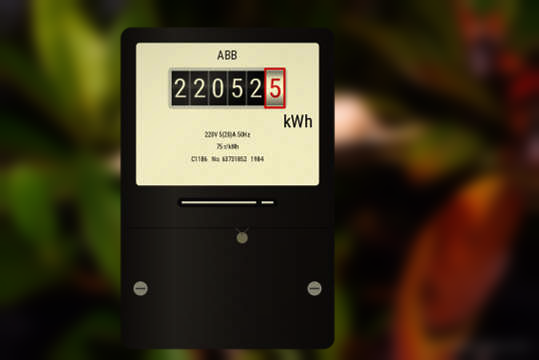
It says 22052.5 kWh
